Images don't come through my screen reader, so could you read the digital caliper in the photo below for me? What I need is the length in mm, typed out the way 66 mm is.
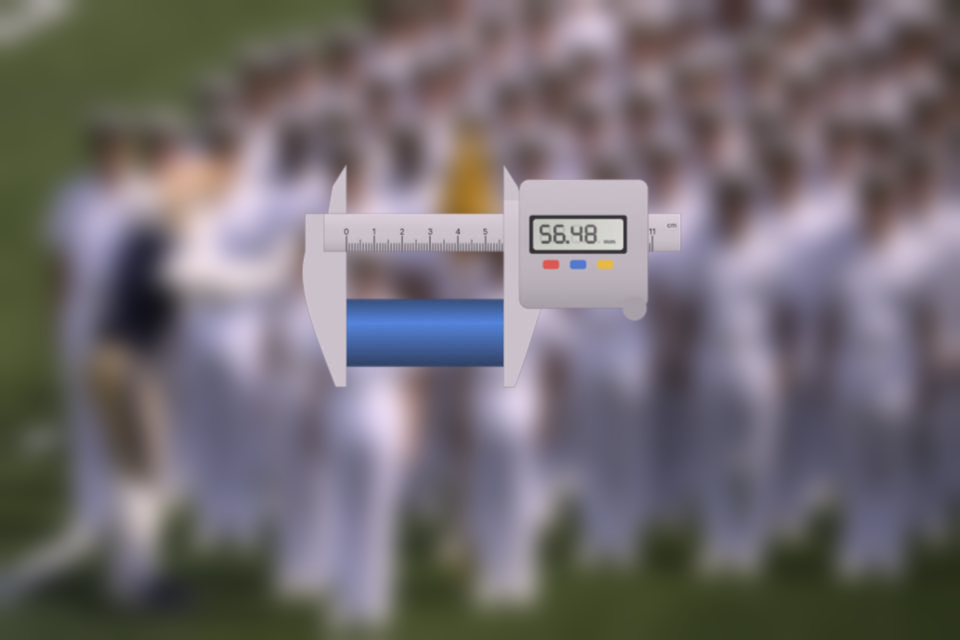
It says 56.48 mm
